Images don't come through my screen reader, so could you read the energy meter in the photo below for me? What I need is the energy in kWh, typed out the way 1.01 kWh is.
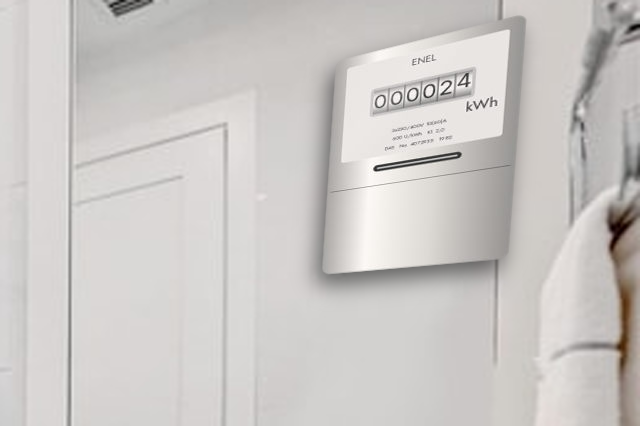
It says 24 kWh
